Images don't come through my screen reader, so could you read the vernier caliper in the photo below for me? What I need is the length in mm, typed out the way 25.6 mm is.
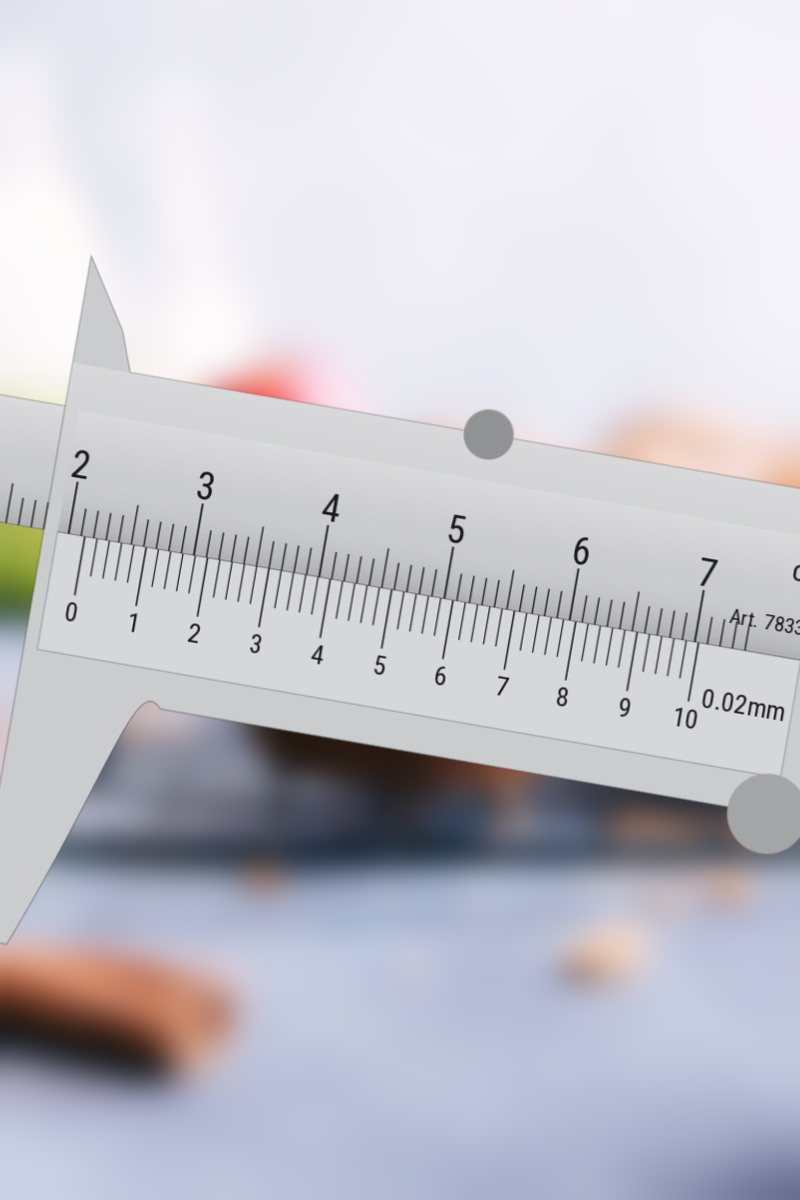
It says 21.3 mm
